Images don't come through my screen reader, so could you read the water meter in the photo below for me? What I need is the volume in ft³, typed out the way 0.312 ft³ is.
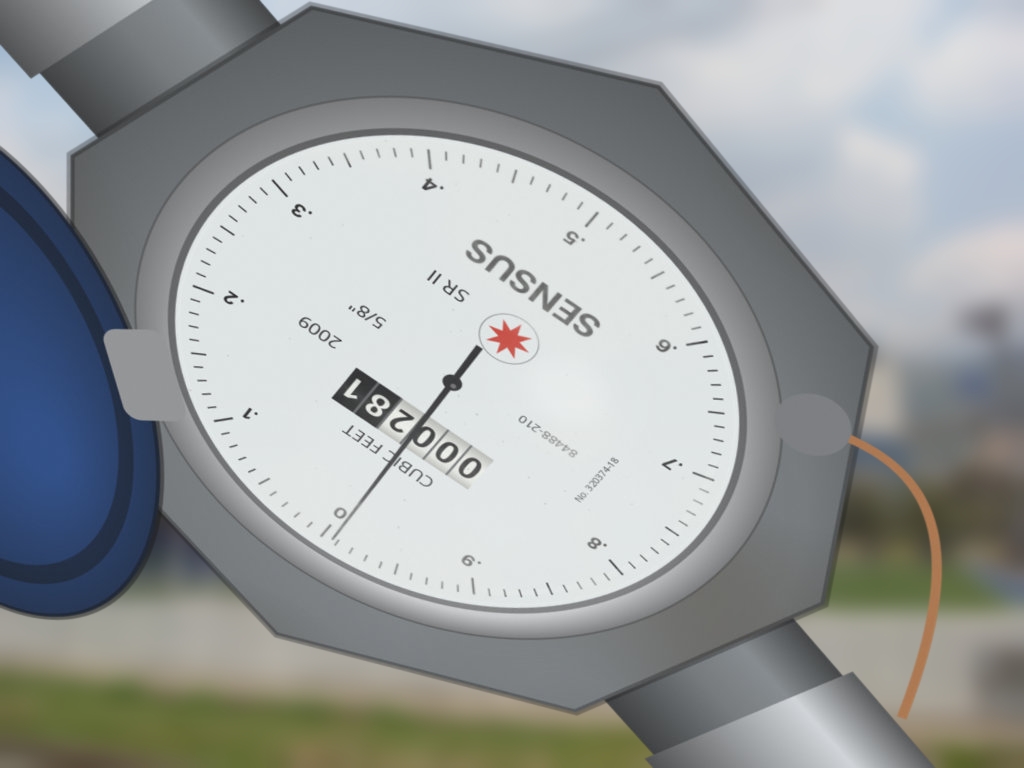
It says 280.99 ft³
